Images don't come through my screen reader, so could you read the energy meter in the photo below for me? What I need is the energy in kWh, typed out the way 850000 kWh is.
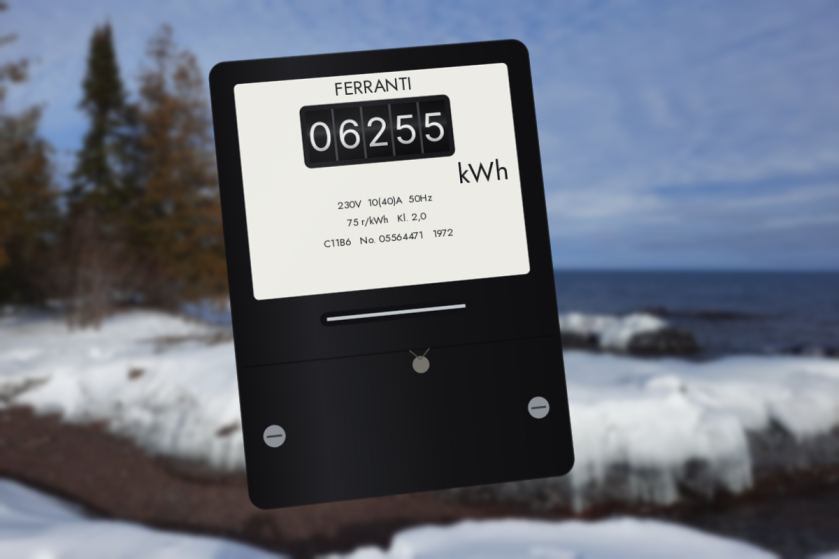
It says 6255 kWh
